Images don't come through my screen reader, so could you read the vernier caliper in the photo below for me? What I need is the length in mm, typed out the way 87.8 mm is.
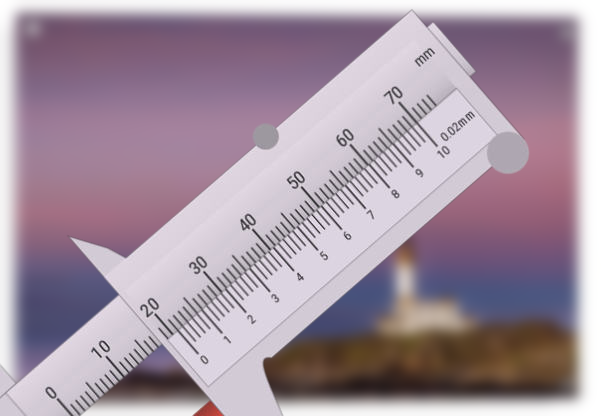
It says 21.0 mm
